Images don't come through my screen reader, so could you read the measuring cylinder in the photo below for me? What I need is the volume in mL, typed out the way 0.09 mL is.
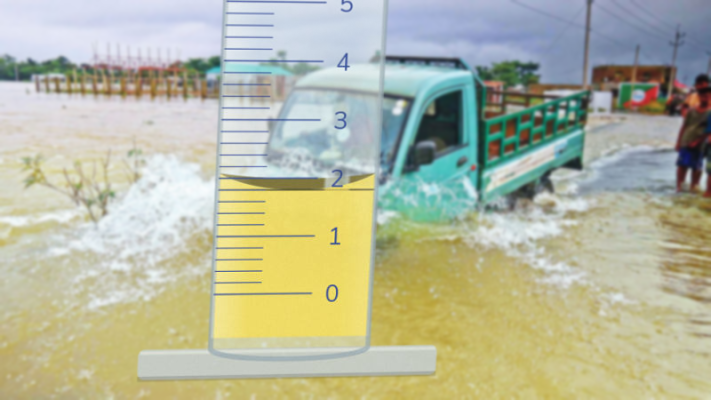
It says 1.8 mL
